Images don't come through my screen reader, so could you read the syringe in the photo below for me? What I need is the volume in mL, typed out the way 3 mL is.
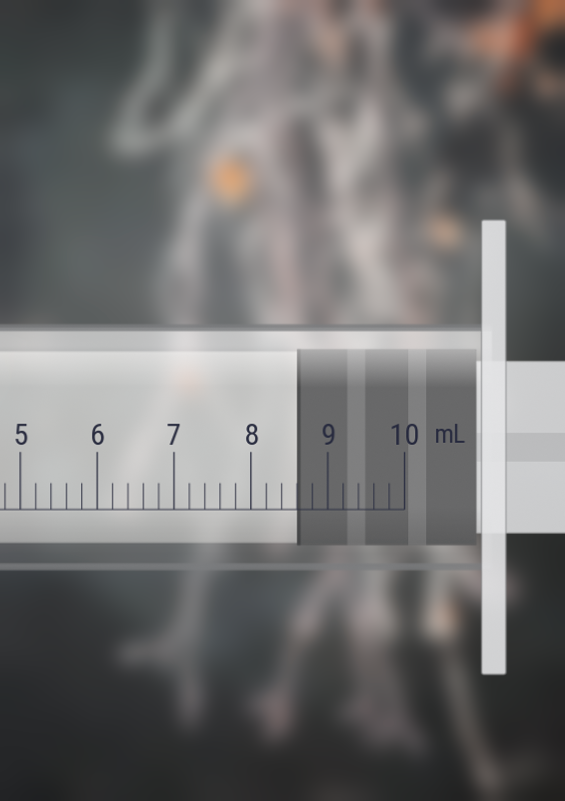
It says 8.6 mL
